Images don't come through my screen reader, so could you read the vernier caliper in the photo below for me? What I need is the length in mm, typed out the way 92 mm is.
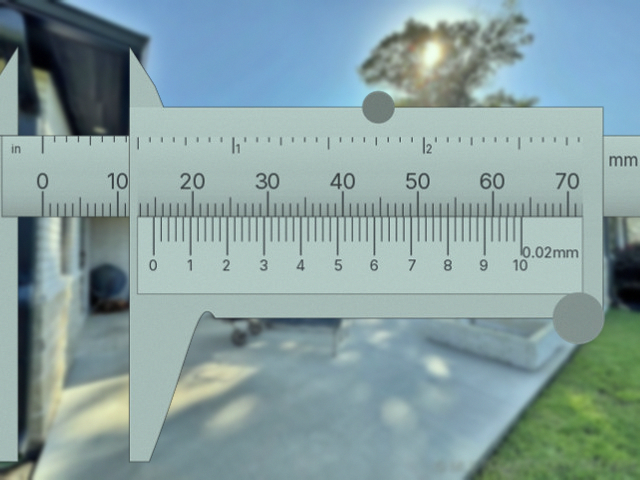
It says 14.8 mm
